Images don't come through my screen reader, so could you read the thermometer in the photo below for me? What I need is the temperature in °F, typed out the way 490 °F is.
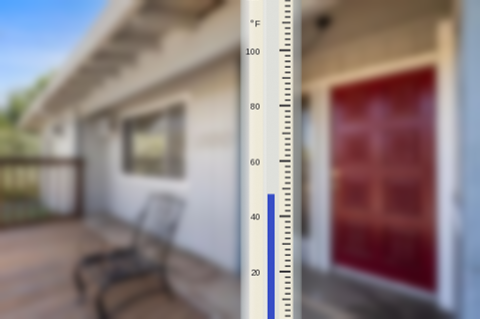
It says 48 °F
